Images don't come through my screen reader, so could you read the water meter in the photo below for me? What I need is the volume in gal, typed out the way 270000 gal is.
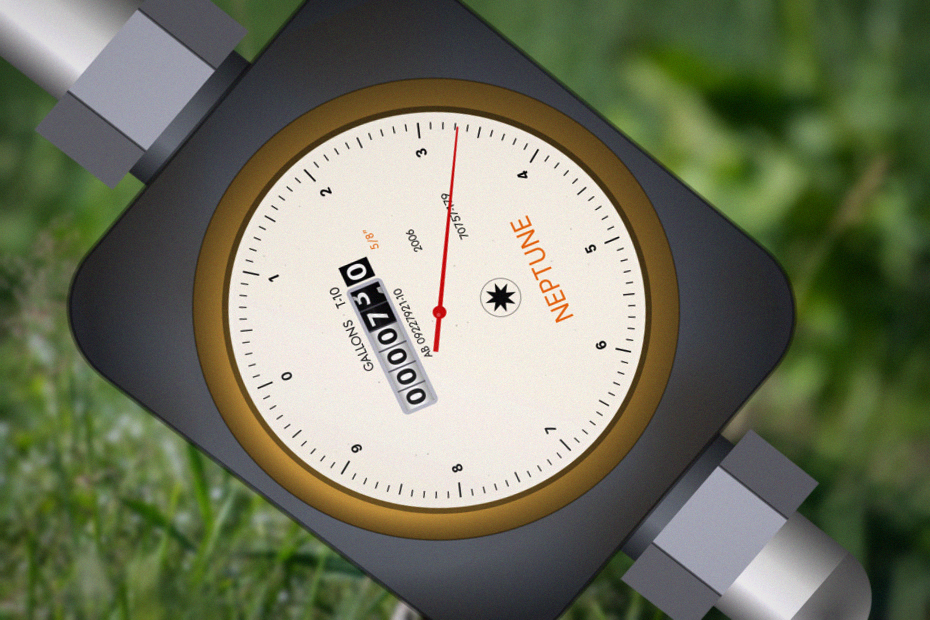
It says 733.3 gal
